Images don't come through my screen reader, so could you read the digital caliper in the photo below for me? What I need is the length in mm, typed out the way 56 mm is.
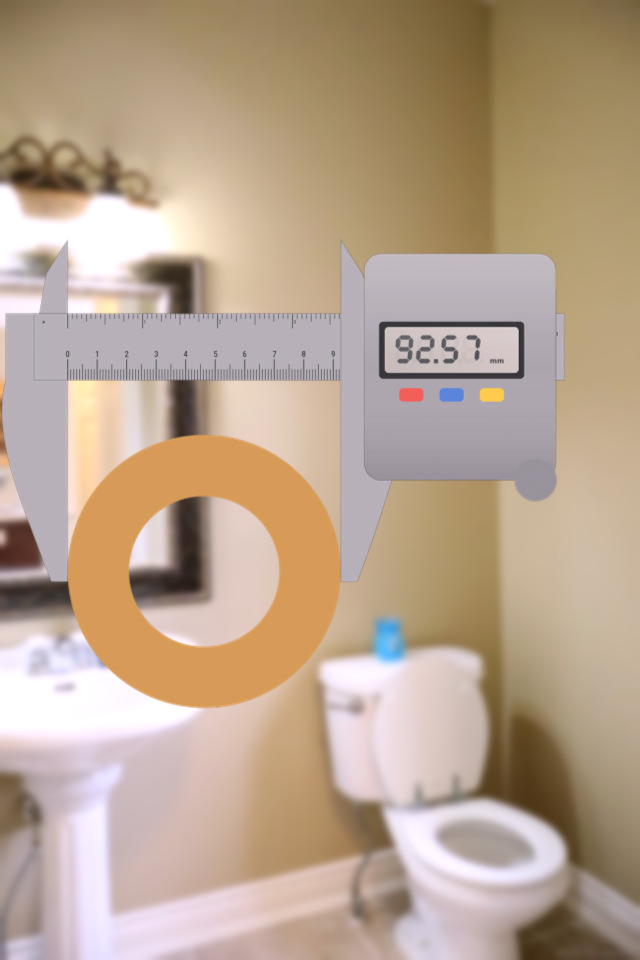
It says 92.57 mm
